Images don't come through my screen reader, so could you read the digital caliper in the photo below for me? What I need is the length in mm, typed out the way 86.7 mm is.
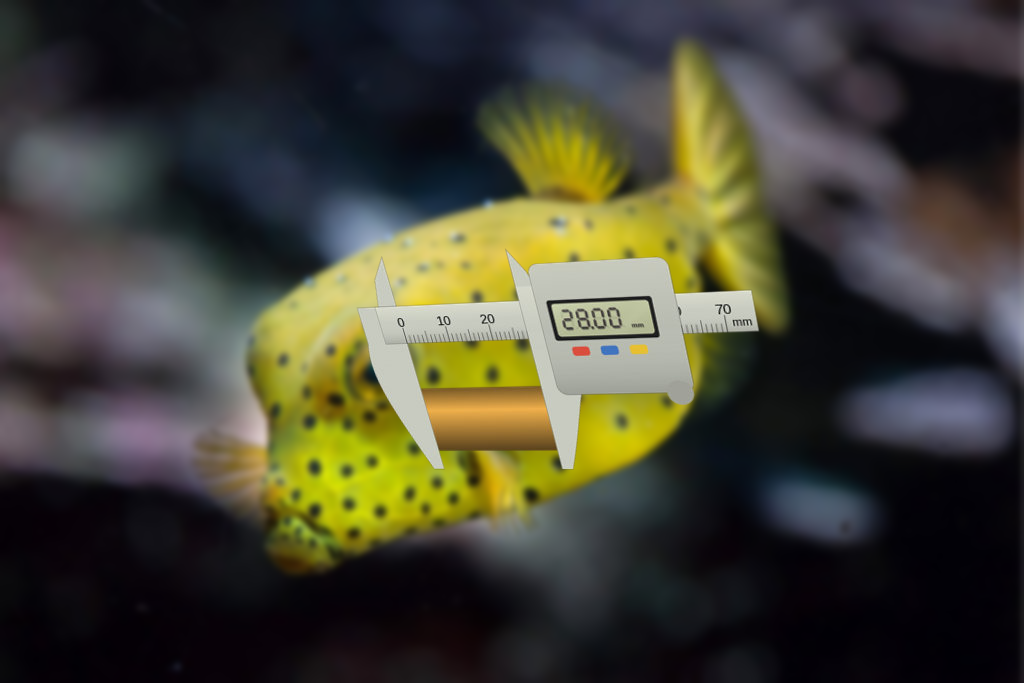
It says 28.00 mm
